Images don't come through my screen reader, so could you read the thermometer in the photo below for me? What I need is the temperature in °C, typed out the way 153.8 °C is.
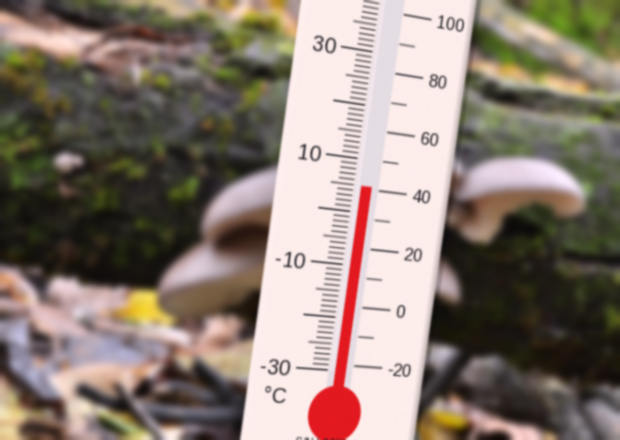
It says 5 °C
